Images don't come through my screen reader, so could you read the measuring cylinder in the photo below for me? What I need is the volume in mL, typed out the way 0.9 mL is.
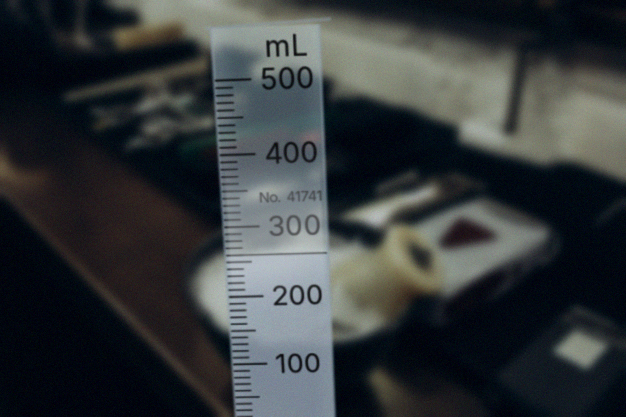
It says 260 mL
